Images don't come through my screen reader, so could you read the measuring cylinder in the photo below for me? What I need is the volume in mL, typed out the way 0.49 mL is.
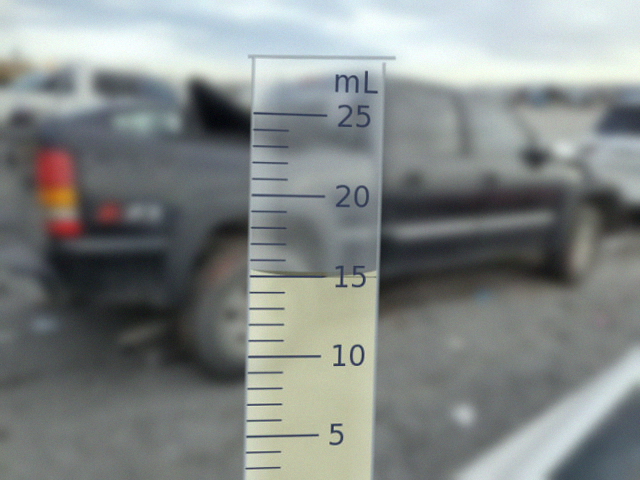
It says 15 mL
